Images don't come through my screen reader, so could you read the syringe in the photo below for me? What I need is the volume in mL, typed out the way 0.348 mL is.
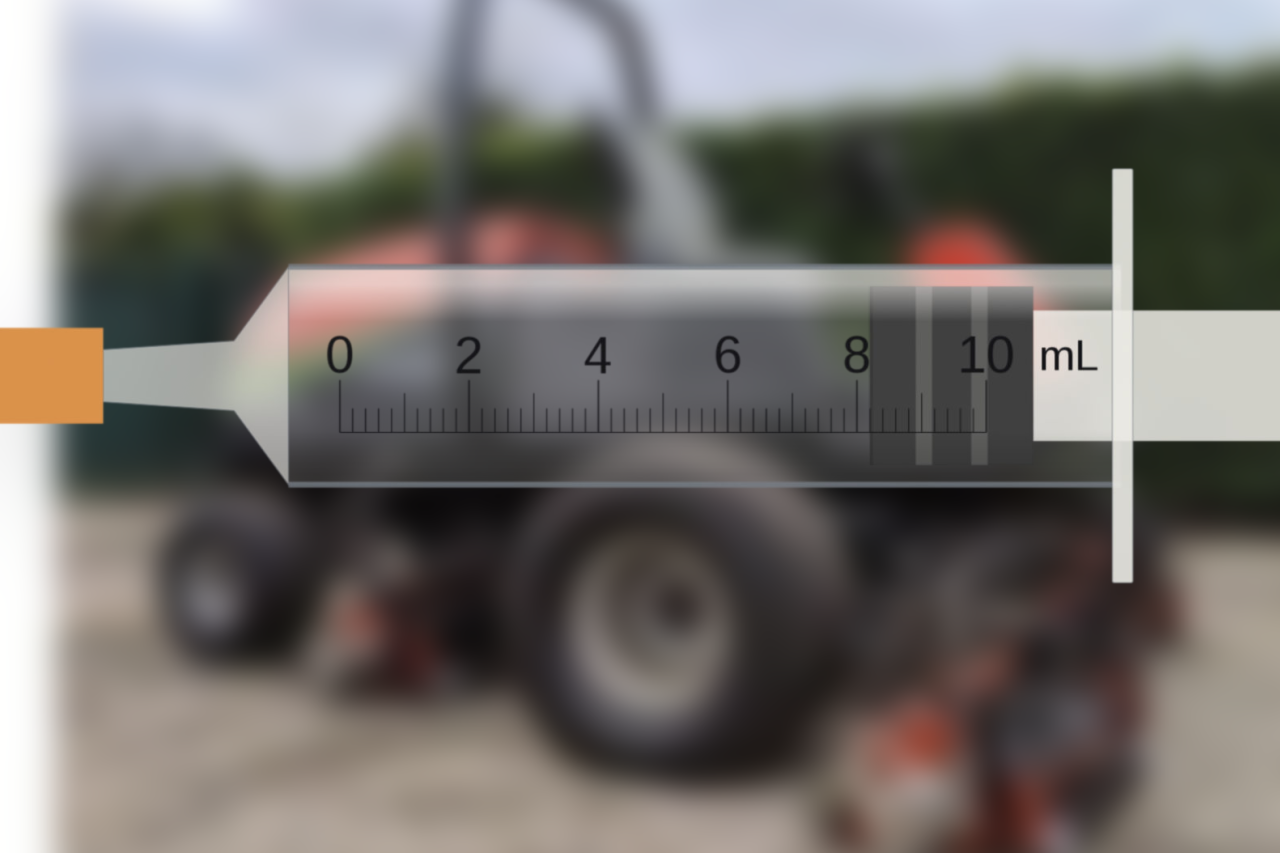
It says 8.2 mL
